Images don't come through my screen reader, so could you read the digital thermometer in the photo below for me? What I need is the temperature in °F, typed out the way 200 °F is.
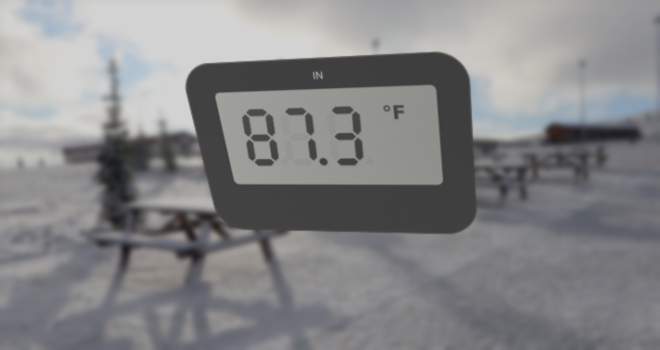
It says 87.3 °F
